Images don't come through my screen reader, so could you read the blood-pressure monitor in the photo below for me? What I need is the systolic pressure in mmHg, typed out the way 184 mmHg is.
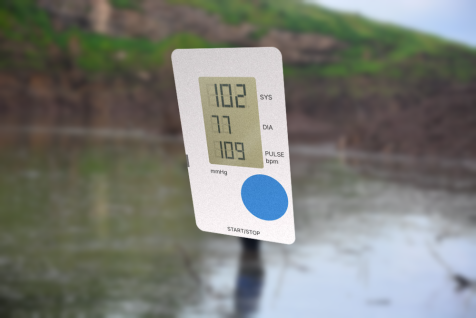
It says 102 mmHg
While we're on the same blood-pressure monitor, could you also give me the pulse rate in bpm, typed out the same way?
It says 109 bpm
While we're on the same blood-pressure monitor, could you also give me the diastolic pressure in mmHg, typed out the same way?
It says 77 mmHg
